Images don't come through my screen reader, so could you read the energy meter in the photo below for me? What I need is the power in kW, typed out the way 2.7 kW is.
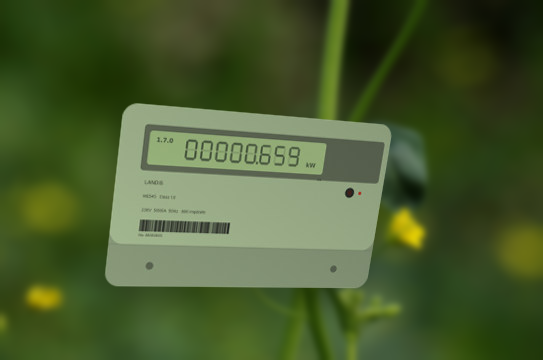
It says 0.659 kW
